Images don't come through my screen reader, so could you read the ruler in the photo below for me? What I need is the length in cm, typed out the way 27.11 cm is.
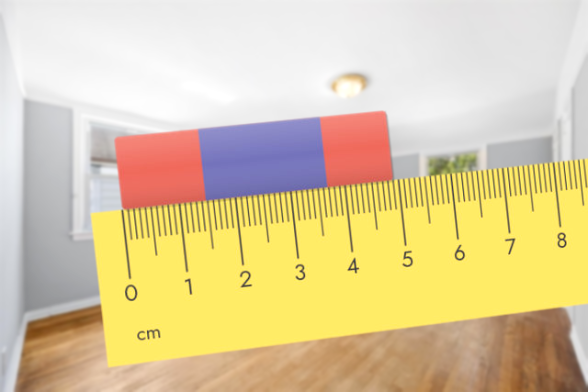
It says 4.9 cm
